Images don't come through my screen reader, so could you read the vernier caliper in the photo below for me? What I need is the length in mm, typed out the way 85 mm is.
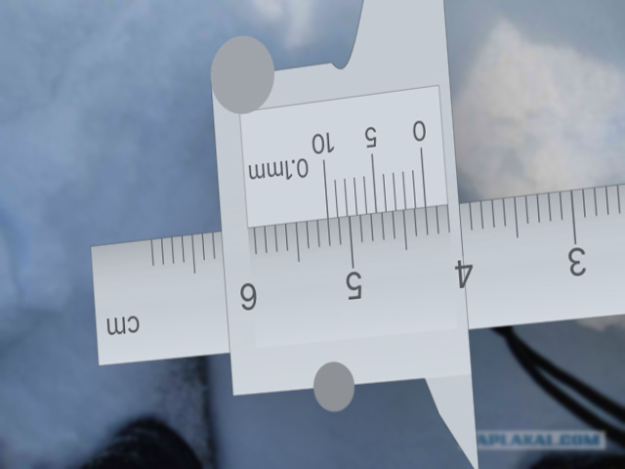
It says 43.0 mm
